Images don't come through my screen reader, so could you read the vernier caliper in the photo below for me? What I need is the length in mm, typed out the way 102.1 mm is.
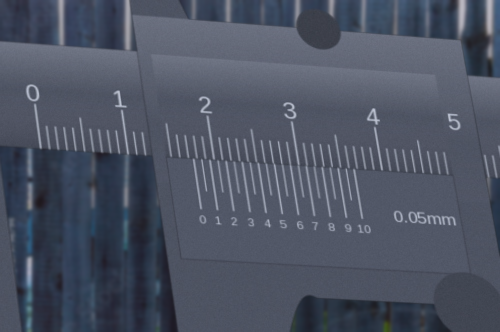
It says 17.6 mm
